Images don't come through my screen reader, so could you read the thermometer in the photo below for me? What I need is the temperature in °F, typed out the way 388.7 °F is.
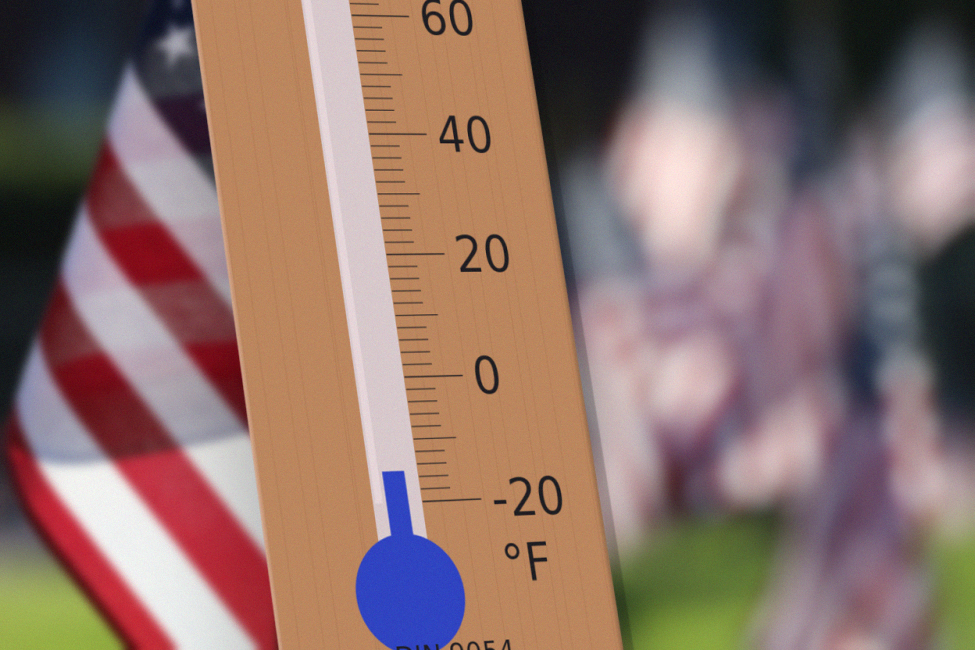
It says -15 °F
